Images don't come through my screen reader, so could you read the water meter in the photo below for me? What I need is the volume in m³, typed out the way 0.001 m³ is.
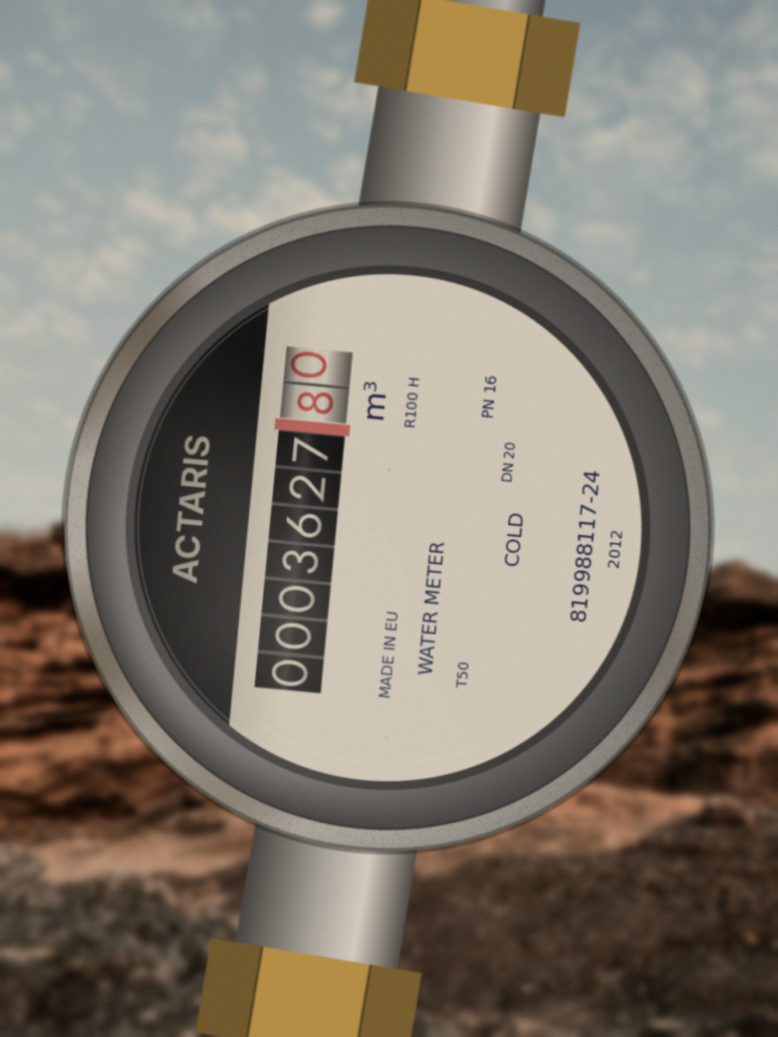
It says 3627.80 m³
